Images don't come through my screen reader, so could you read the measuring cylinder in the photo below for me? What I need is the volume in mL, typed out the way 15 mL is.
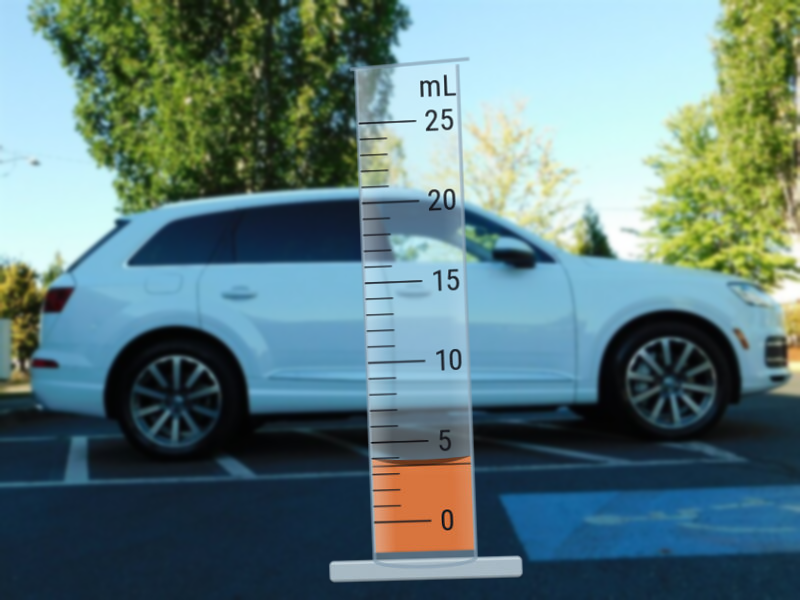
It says 3.5 mL
